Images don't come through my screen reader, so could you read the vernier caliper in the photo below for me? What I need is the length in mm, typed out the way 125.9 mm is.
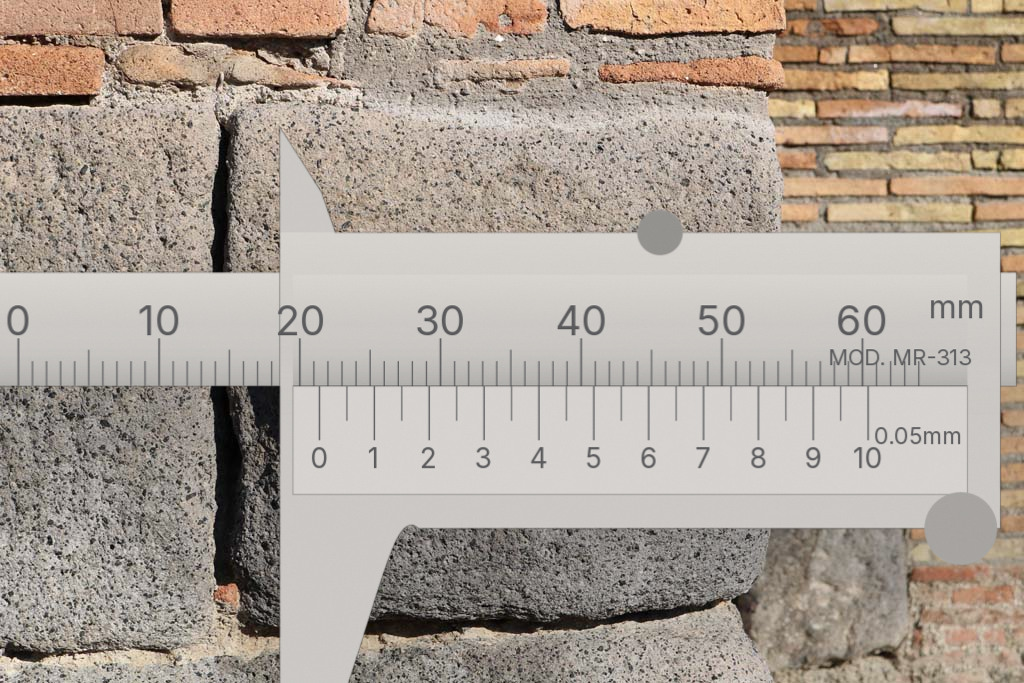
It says 21.4 mm
